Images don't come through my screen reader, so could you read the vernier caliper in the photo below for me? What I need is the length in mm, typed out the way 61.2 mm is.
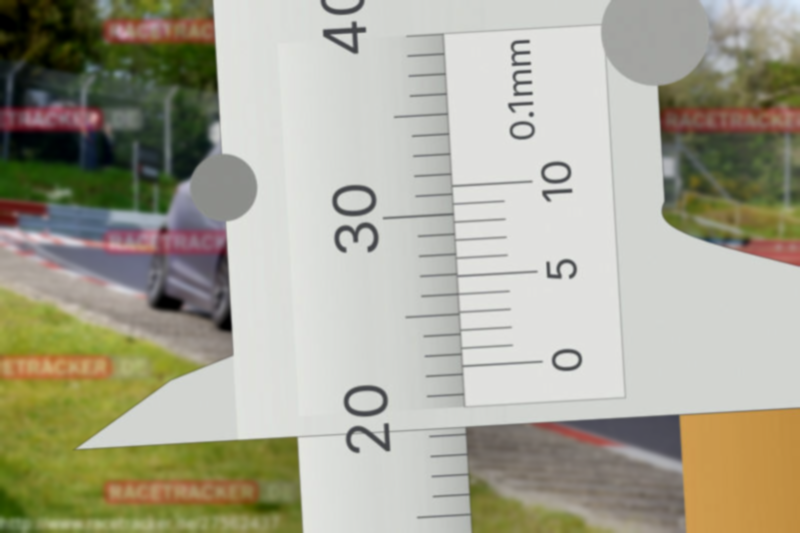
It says 22.4 mm
